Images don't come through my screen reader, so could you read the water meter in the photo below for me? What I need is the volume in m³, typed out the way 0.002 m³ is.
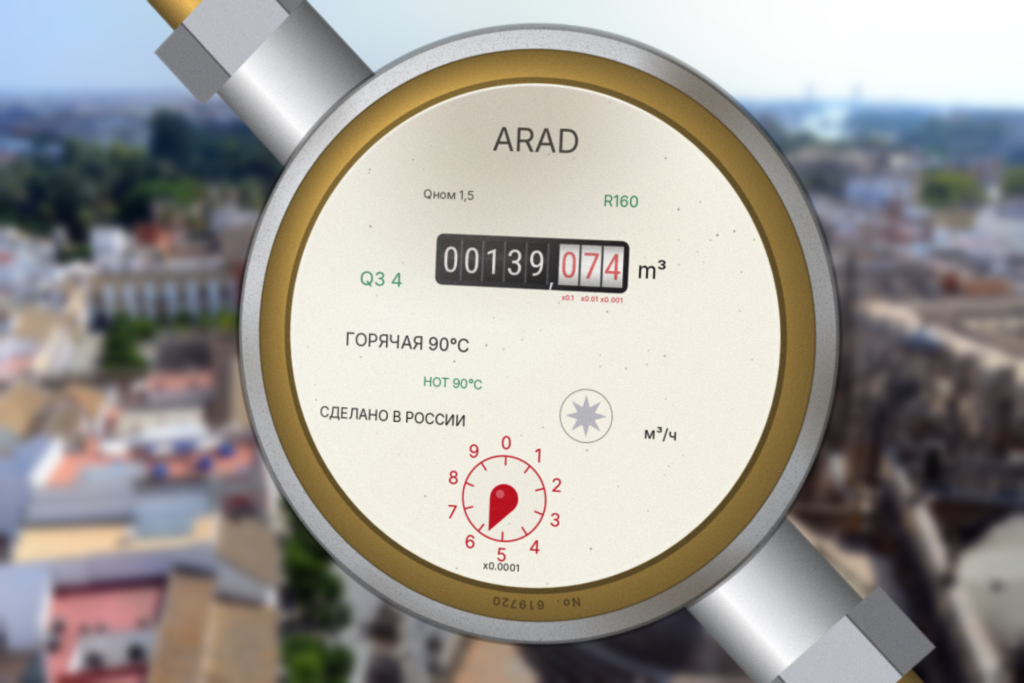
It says 139.0745 m³
